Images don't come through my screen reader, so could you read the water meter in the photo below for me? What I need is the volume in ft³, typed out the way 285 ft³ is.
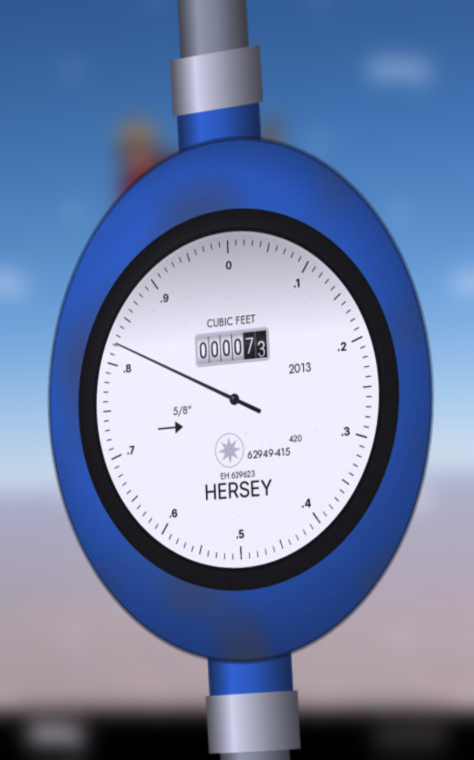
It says 72.82 ft³
